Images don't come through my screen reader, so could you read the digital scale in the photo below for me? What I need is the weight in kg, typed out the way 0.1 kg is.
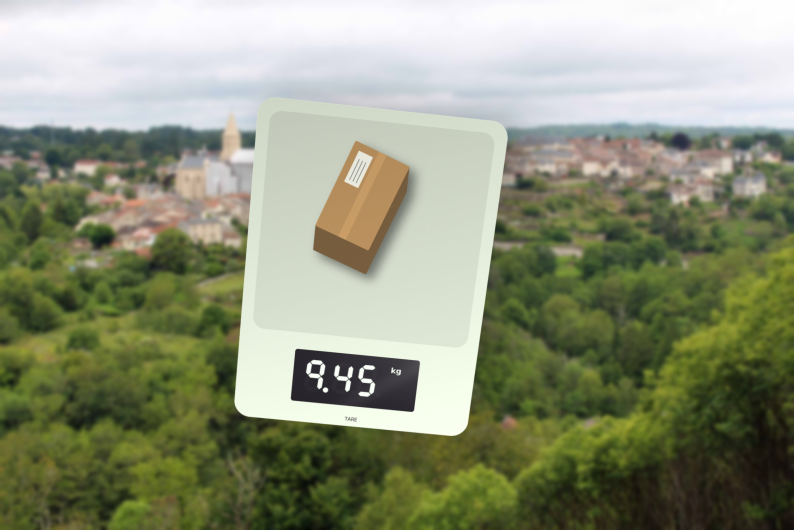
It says 9.45 kg
